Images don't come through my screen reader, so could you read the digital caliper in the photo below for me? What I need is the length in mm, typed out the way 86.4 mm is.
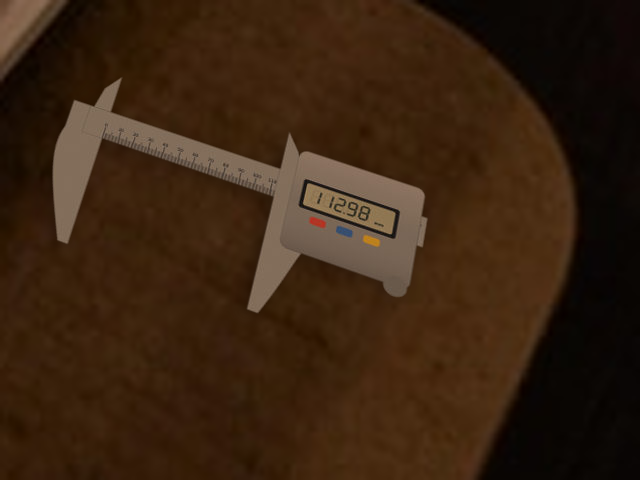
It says 112.98 mm
